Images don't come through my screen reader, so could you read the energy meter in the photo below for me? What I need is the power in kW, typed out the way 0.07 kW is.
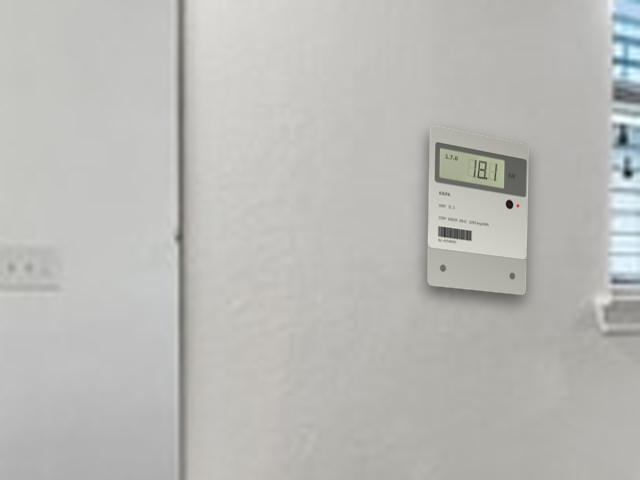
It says 18.1 kW
